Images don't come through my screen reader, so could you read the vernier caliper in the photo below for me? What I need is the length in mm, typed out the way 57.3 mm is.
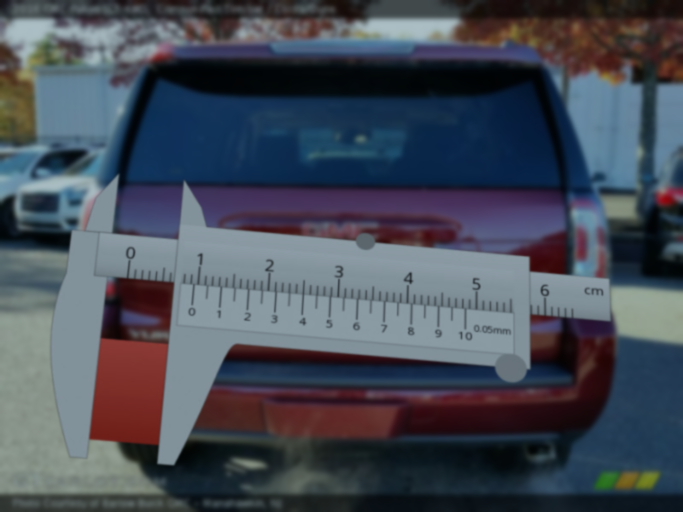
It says 9.4 mm
